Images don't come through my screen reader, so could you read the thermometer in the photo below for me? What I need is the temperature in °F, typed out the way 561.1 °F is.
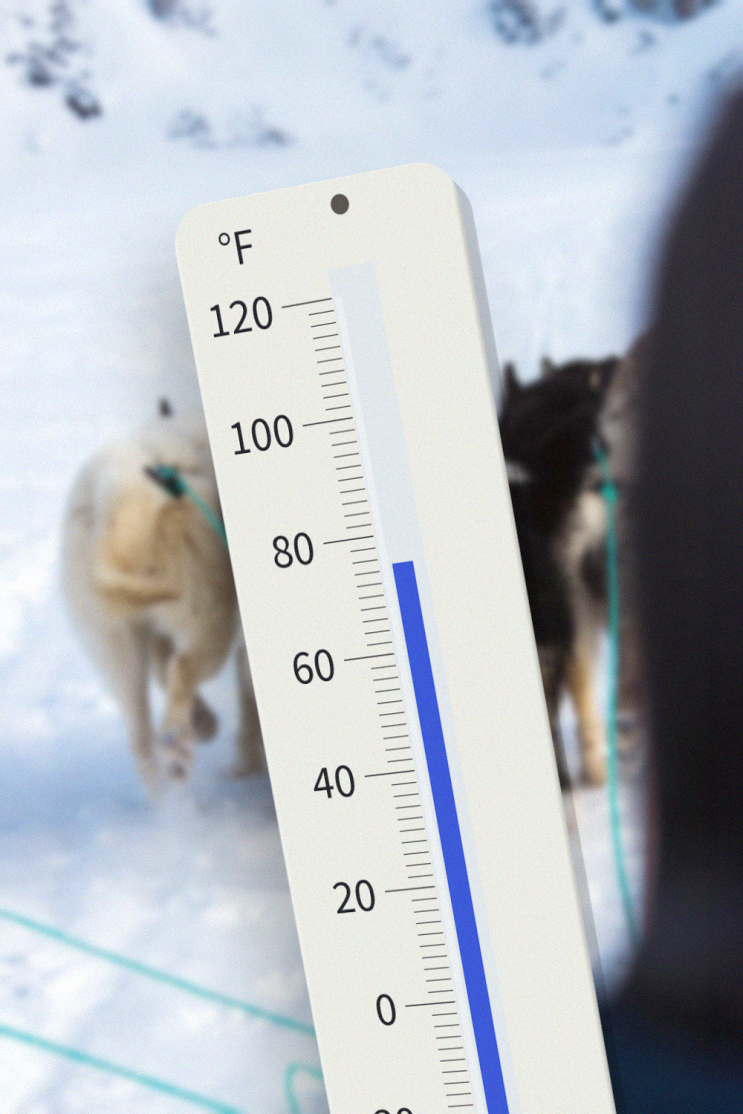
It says 75 °F
